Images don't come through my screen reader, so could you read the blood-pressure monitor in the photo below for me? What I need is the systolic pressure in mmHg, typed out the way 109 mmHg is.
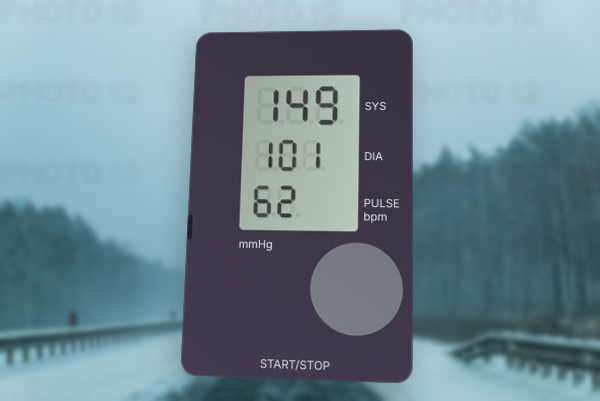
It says 149 mmHg
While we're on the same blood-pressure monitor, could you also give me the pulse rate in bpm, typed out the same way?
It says 62 bpm
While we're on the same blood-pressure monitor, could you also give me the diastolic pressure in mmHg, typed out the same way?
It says 101 mmHg
